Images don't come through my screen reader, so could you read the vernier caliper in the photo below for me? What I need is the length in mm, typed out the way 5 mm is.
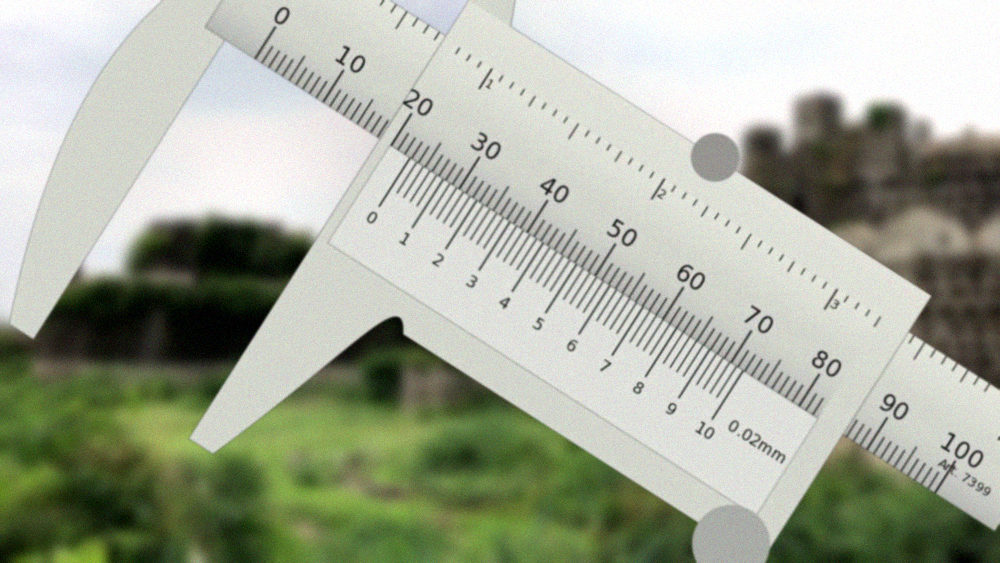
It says 22.8 mm
